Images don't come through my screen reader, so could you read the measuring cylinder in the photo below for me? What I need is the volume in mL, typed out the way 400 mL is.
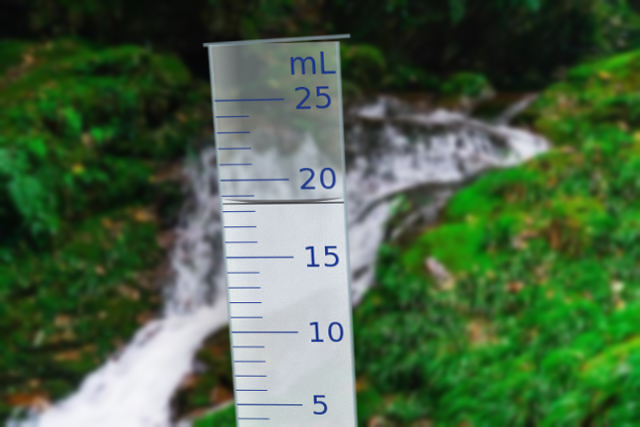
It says 18.5 mL
